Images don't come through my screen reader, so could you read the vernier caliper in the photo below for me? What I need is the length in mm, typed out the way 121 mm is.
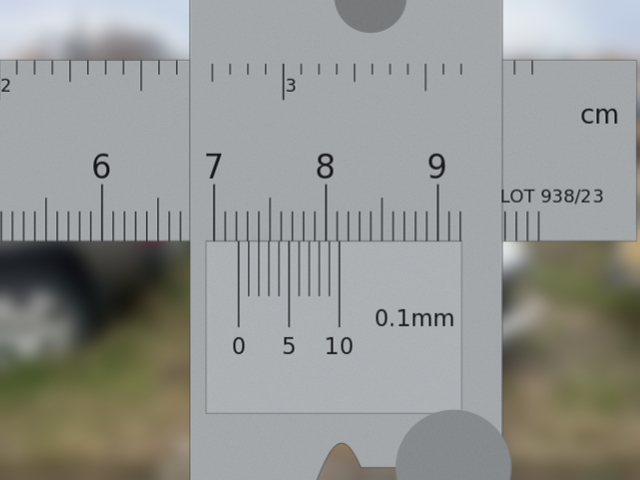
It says 72.2 mm
